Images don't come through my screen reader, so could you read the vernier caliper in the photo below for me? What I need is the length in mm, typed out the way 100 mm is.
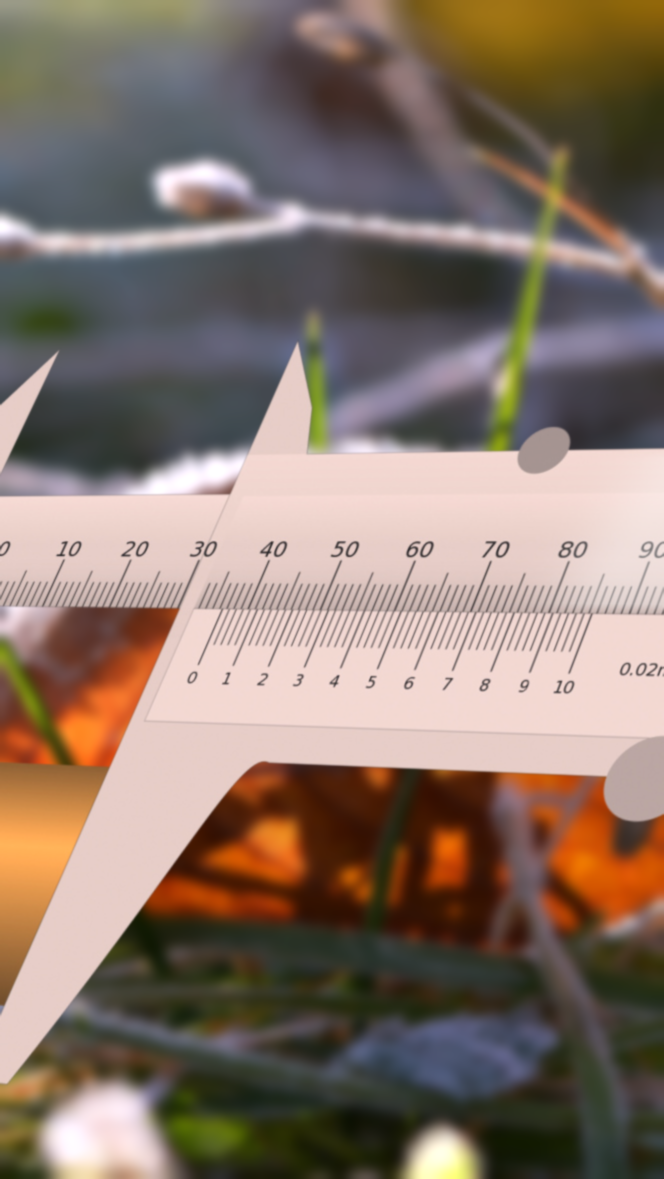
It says 36.4 mm
